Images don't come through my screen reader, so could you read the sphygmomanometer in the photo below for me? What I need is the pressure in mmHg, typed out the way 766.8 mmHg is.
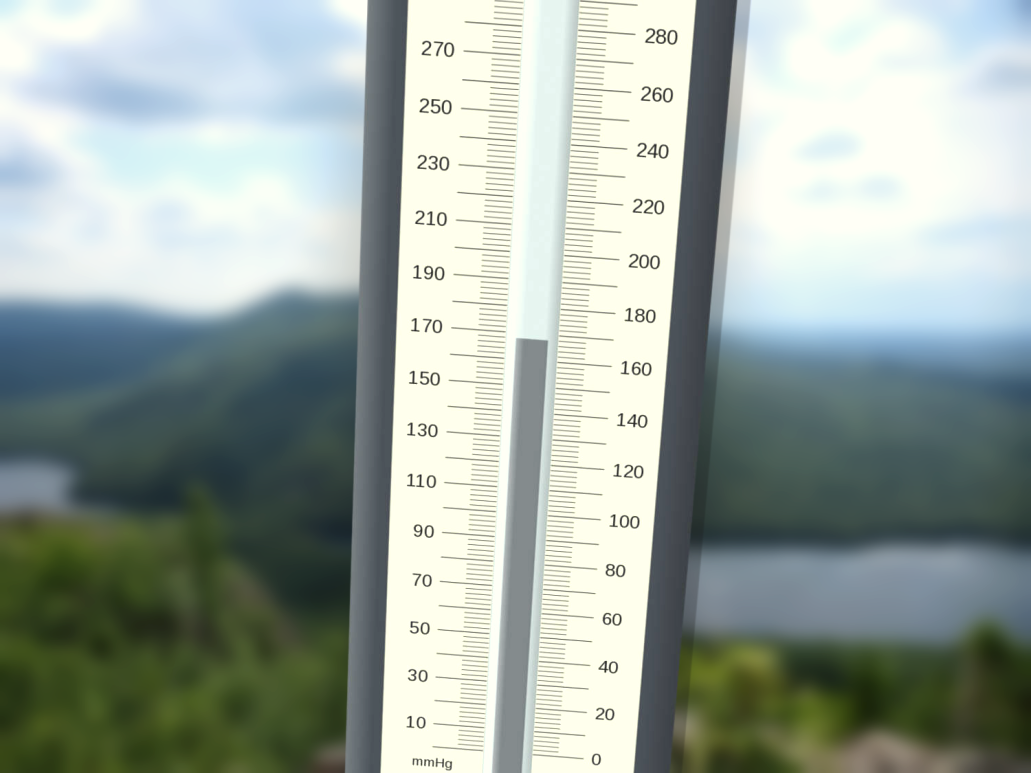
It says 168 mmHg
